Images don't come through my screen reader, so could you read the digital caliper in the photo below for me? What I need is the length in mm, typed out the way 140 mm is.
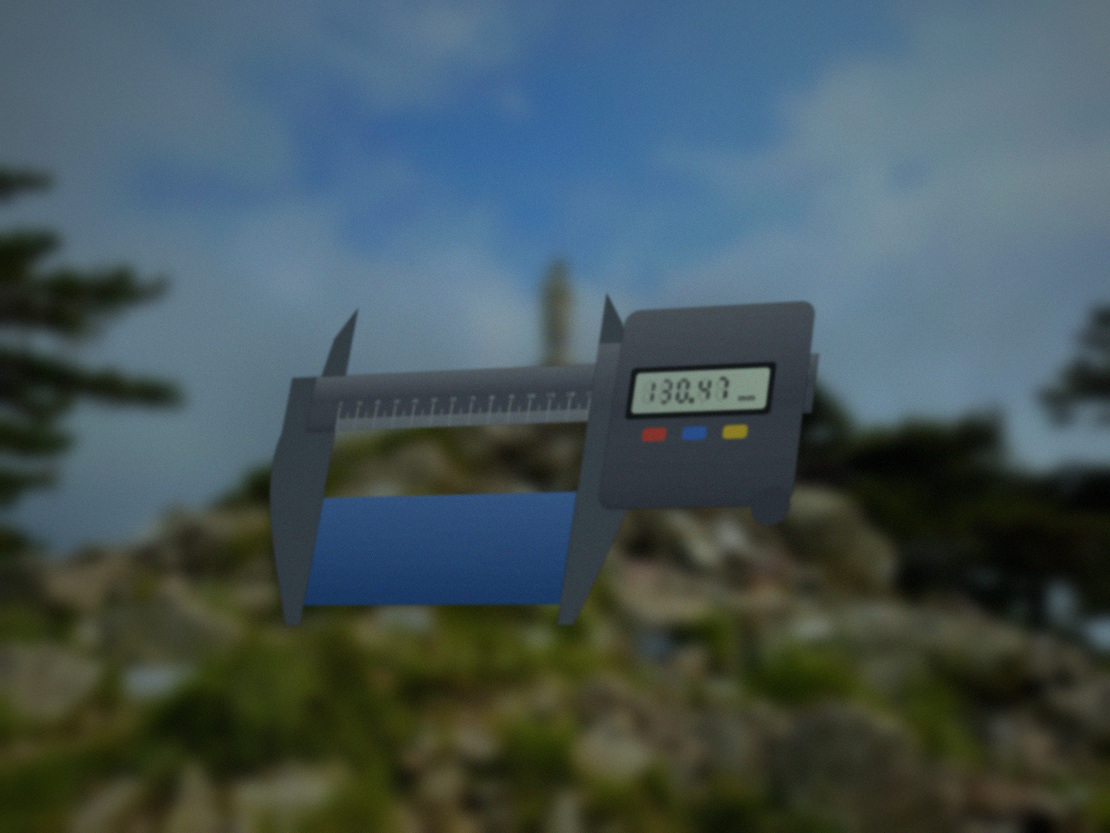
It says 130.47 mm
